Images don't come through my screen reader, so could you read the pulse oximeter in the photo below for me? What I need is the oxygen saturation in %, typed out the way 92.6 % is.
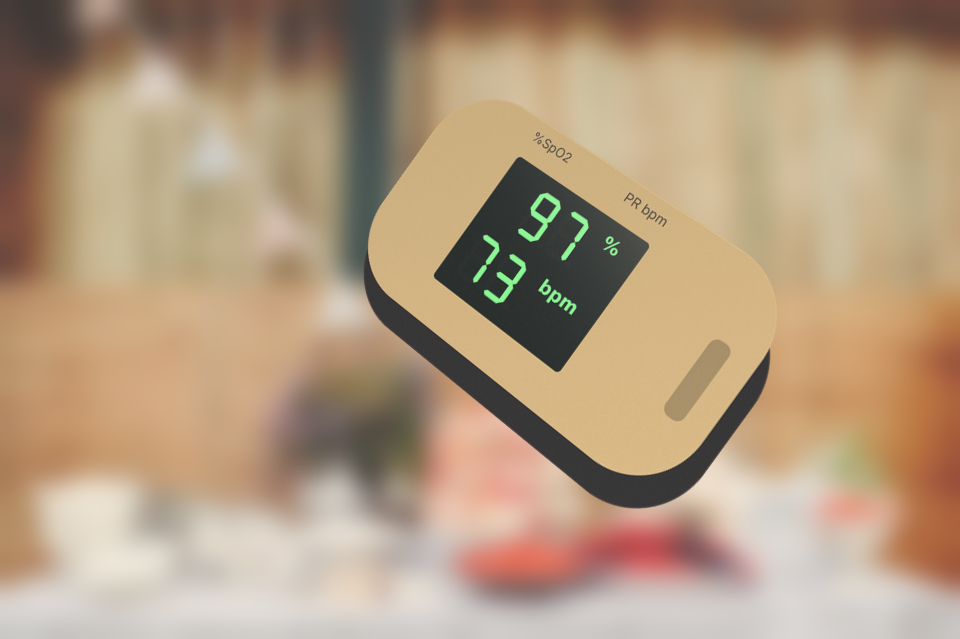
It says 97 %
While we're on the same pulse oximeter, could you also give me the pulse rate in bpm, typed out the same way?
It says 73 bpm
